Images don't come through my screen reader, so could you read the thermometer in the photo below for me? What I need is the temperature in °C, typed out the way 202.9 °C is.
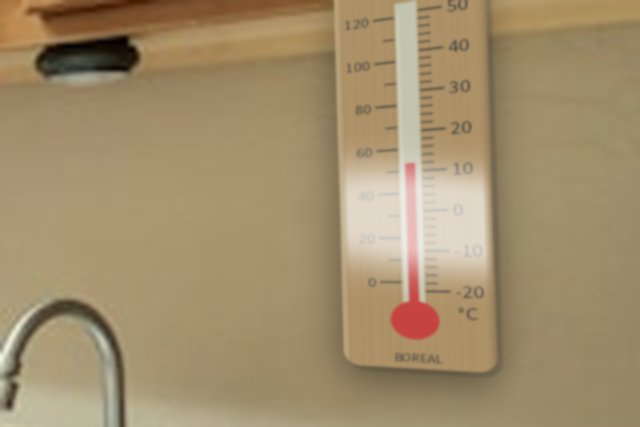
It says 12 °C
